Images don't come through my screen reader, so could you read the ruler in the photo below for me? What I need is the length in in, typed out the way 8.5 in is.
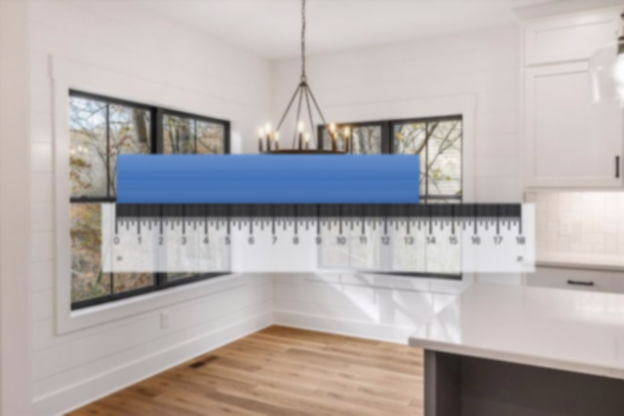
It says 13.5 in
